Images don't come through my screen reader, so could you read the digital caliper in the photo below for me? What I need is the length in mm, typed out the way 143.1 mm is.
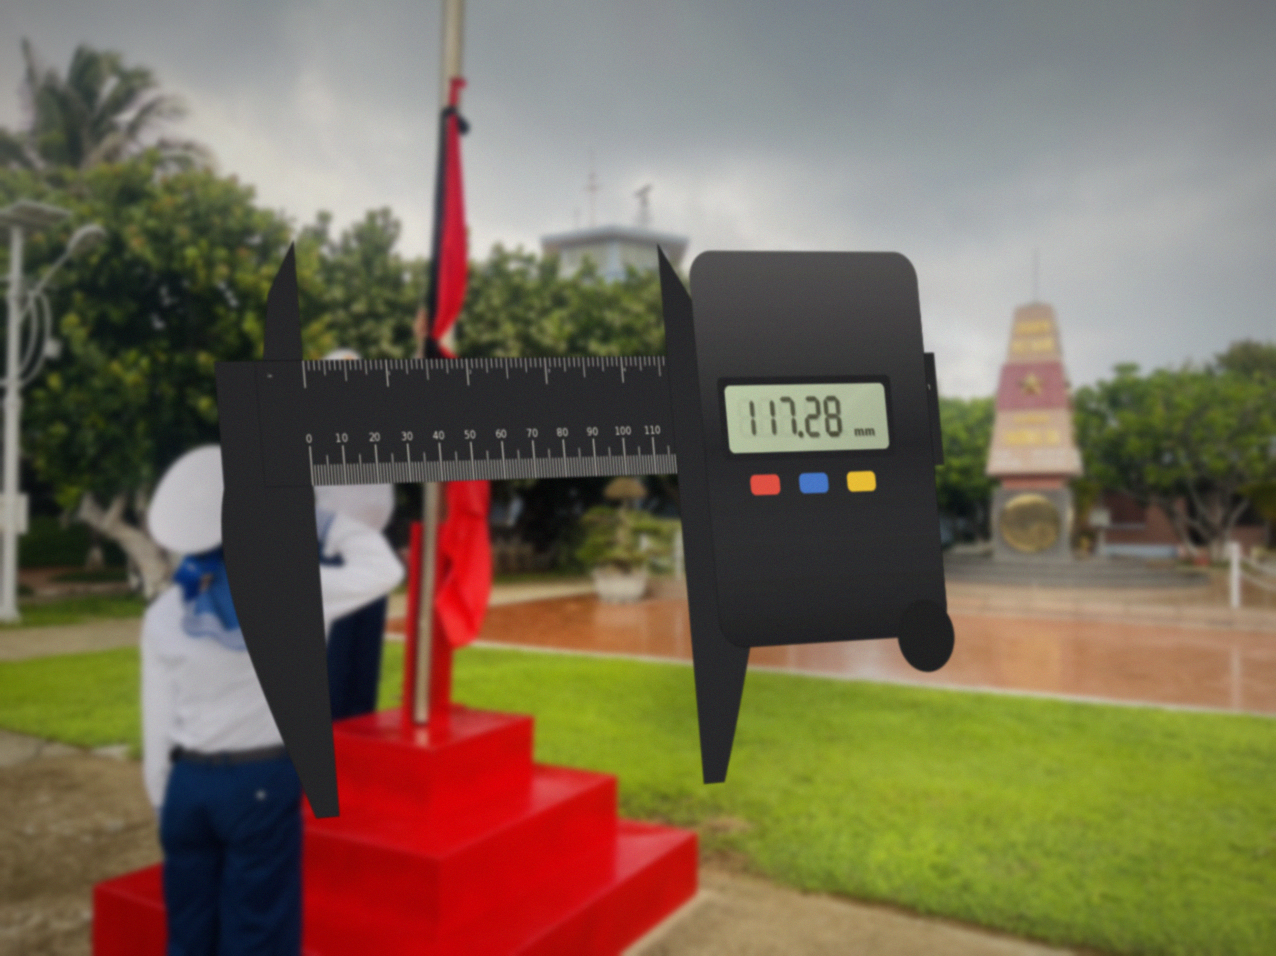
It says 117.28 mm
